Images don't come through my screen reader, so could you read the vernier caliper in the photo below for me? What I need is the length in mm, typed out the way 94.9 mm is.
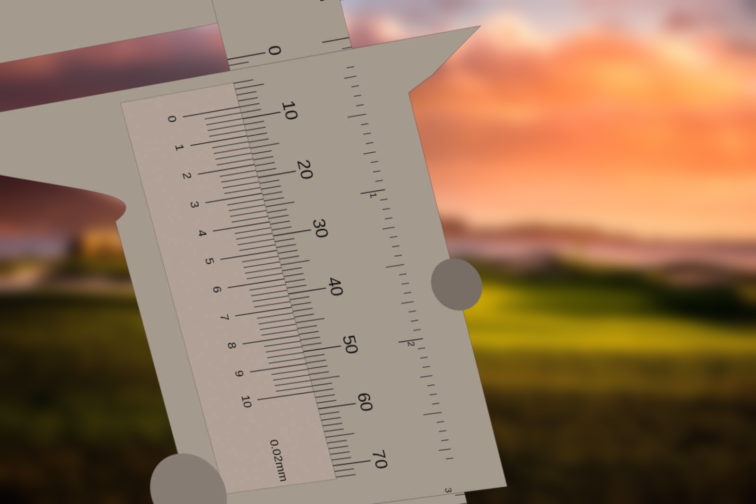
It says 8.0 mm
